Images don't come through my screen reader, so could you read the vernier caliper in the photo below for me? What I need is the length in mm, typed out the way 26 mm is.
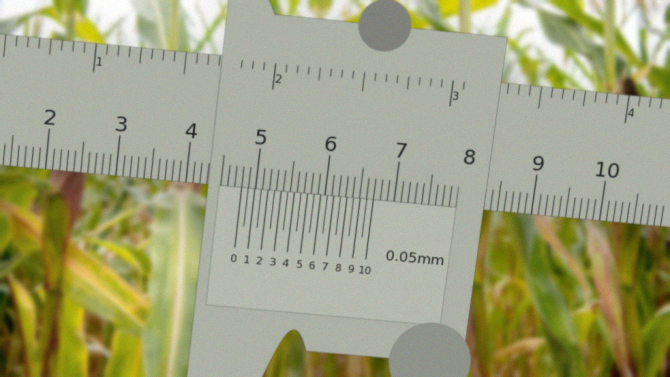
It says 48.0 mm
